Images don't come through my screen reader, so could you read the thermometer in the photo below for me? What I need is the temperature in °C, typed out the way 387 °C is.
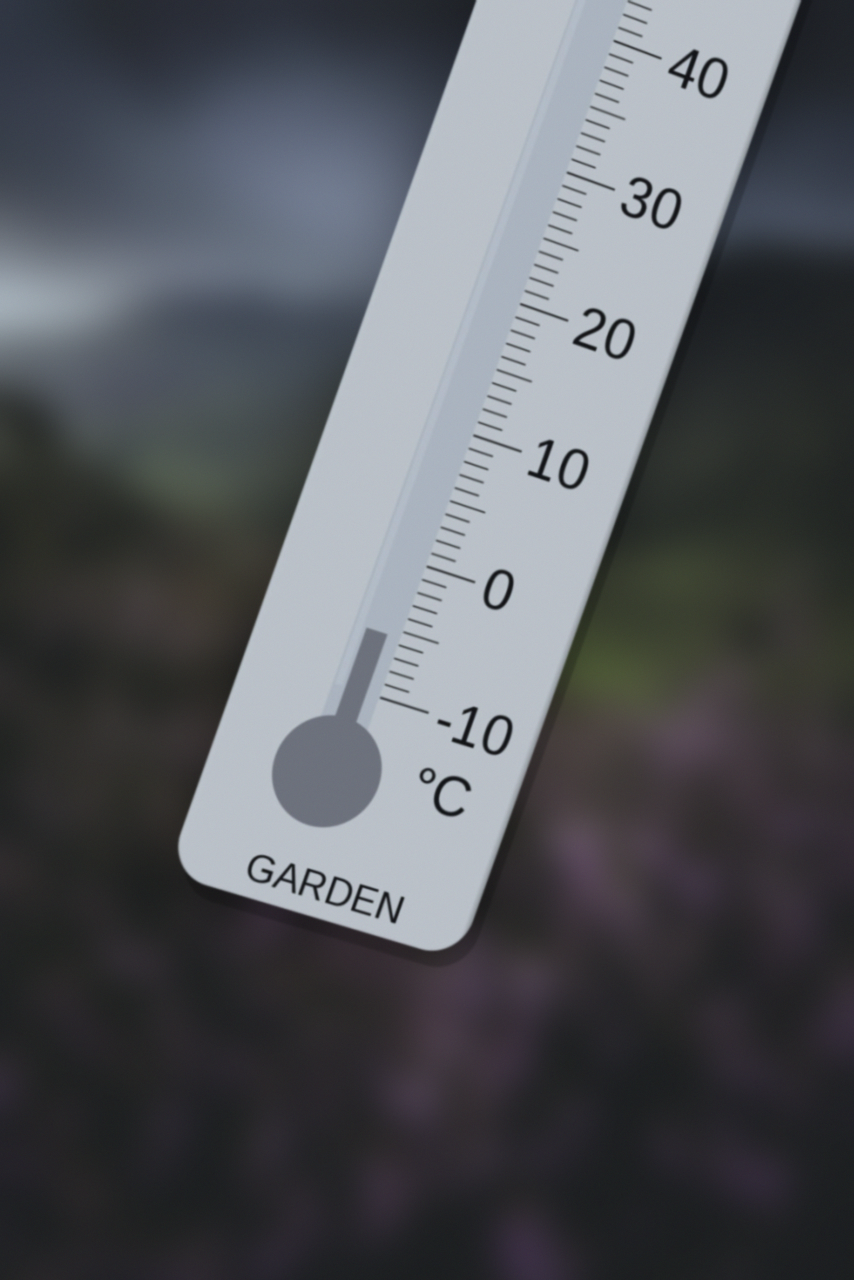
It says -5.5 °C
